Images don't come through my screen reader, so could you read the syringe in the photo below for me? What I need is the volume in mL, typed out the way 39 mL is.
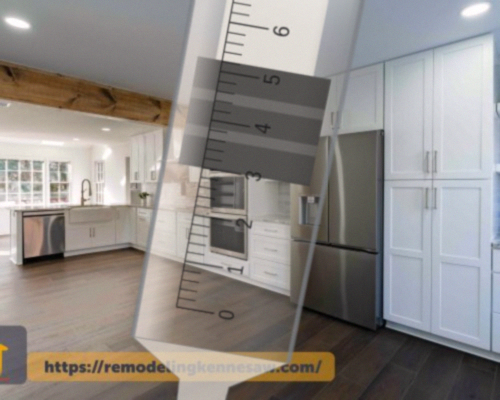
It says 3 mL
